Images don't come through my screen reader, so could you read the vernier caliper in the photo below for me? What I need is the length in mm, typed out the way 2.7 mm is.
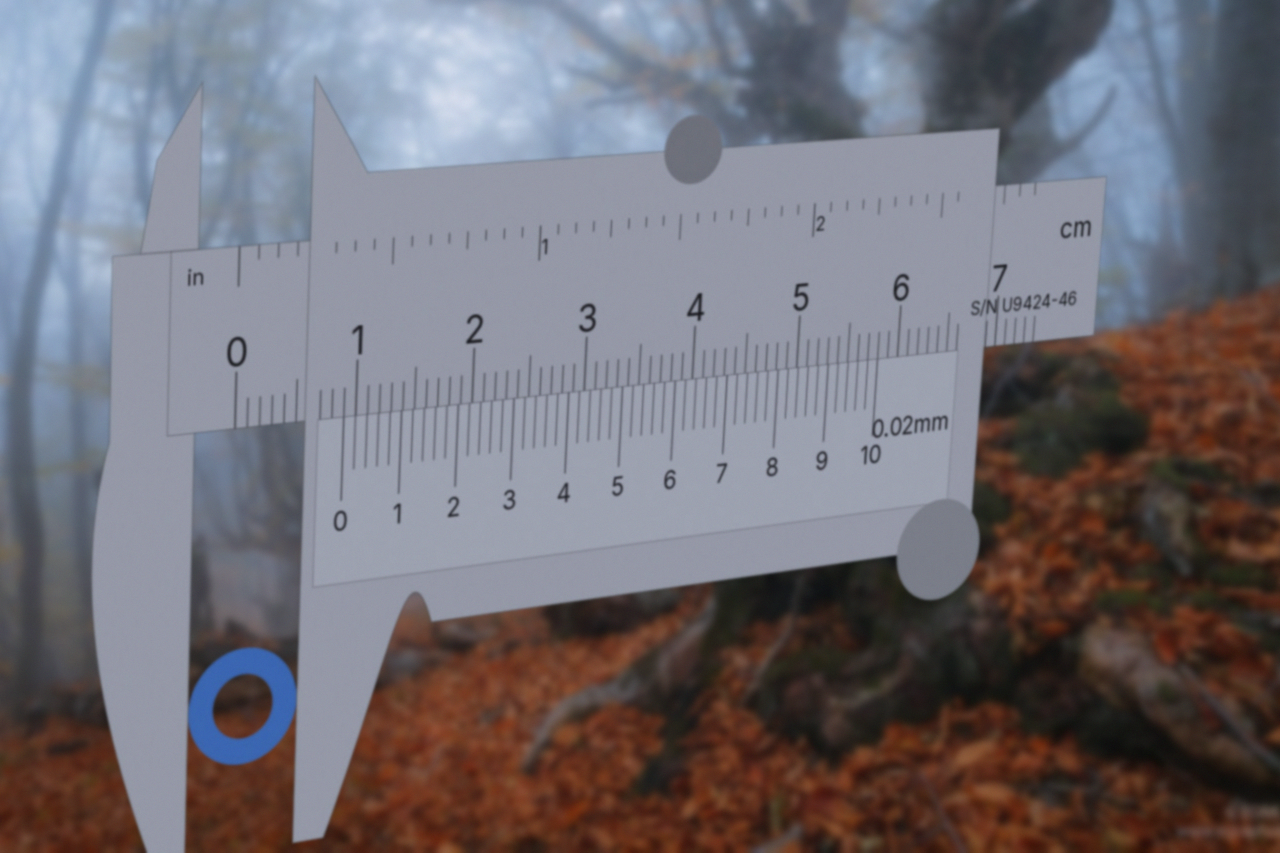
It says 9.0 mm
